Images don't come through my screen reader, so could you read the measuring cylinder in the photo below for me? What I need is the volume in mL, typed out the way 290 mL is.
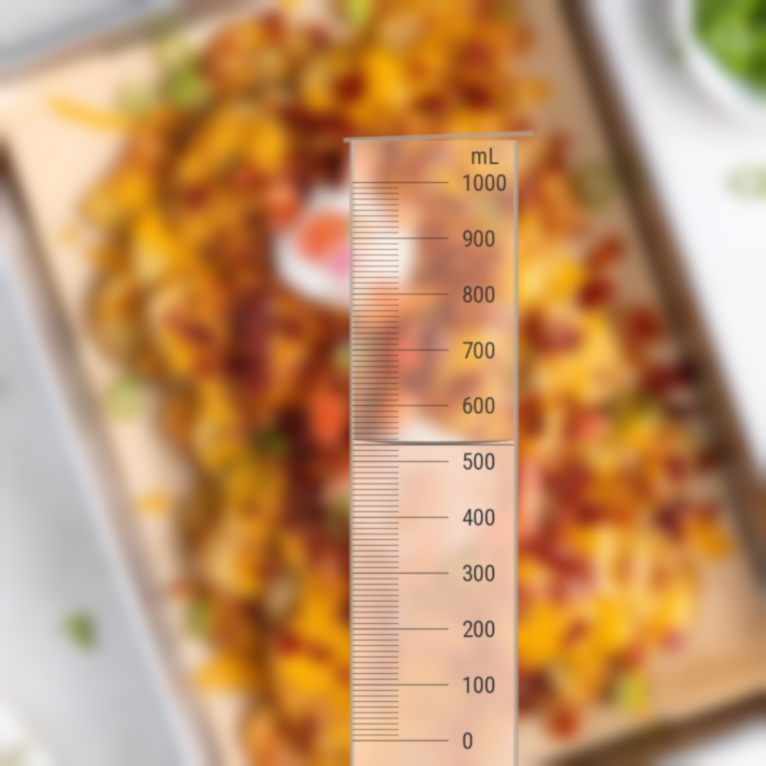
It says 530 mL
